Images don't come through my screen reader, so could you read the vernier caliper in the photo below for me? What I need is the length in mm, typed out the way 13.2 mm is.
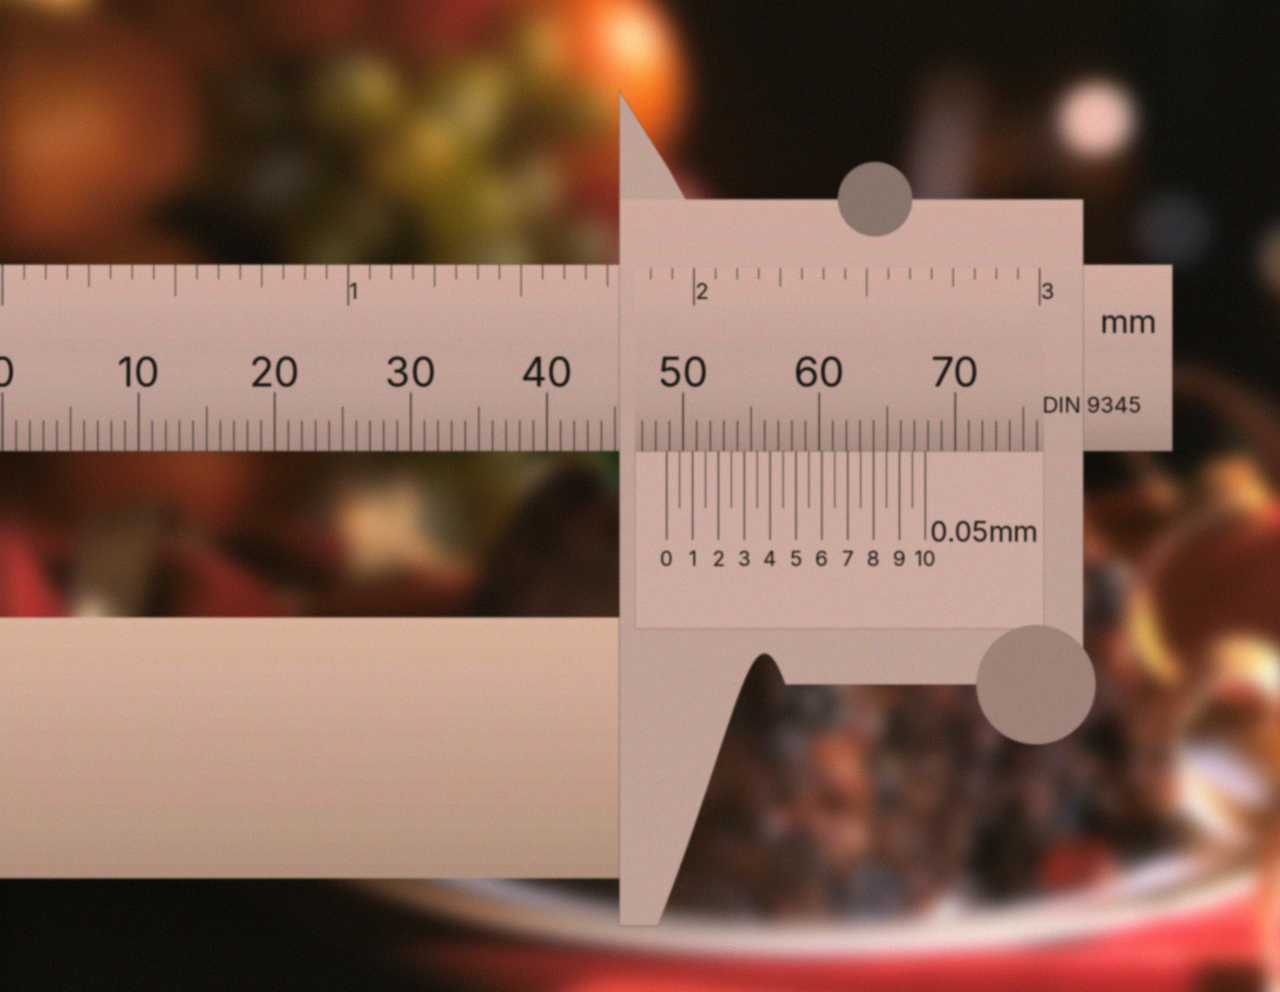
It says 48.8 mm
